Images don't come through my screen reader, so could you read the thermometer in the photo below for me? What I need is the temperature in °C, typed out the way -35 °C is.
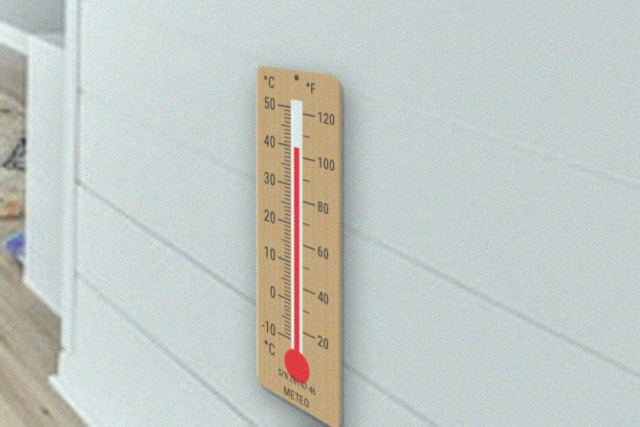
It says 40 °C
